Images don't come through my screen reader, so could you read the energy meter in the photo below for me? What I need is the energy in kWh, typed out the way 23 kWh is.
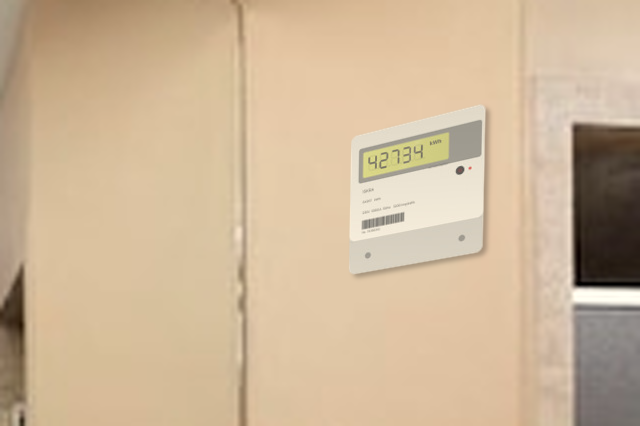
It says 42734 kWh
